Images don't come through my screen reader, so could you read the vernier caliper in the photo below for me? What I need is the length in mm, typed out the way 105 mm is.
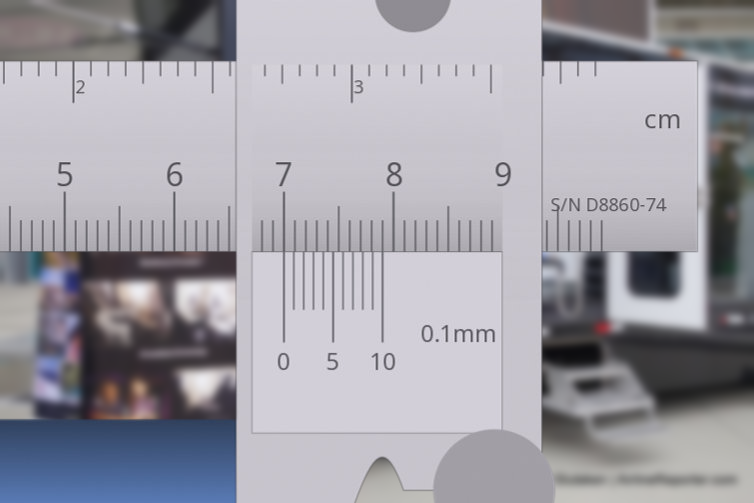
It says 70.0 mm
